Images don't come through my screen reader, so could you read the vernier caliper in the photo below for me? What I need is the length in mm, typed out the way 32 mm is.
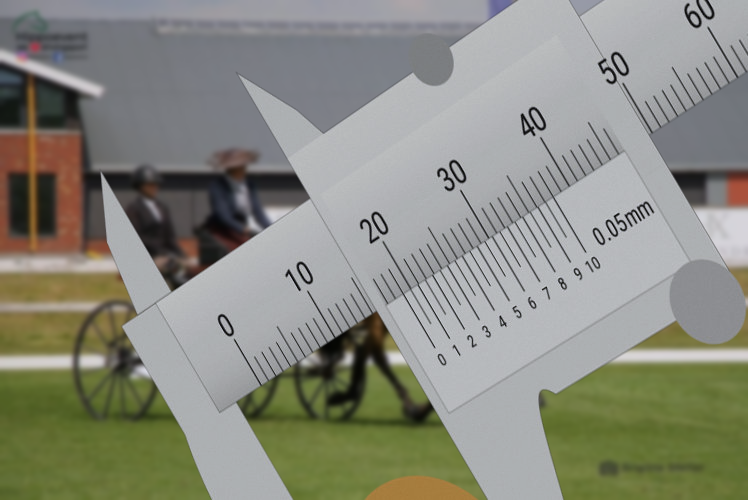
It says 19.0 mm
